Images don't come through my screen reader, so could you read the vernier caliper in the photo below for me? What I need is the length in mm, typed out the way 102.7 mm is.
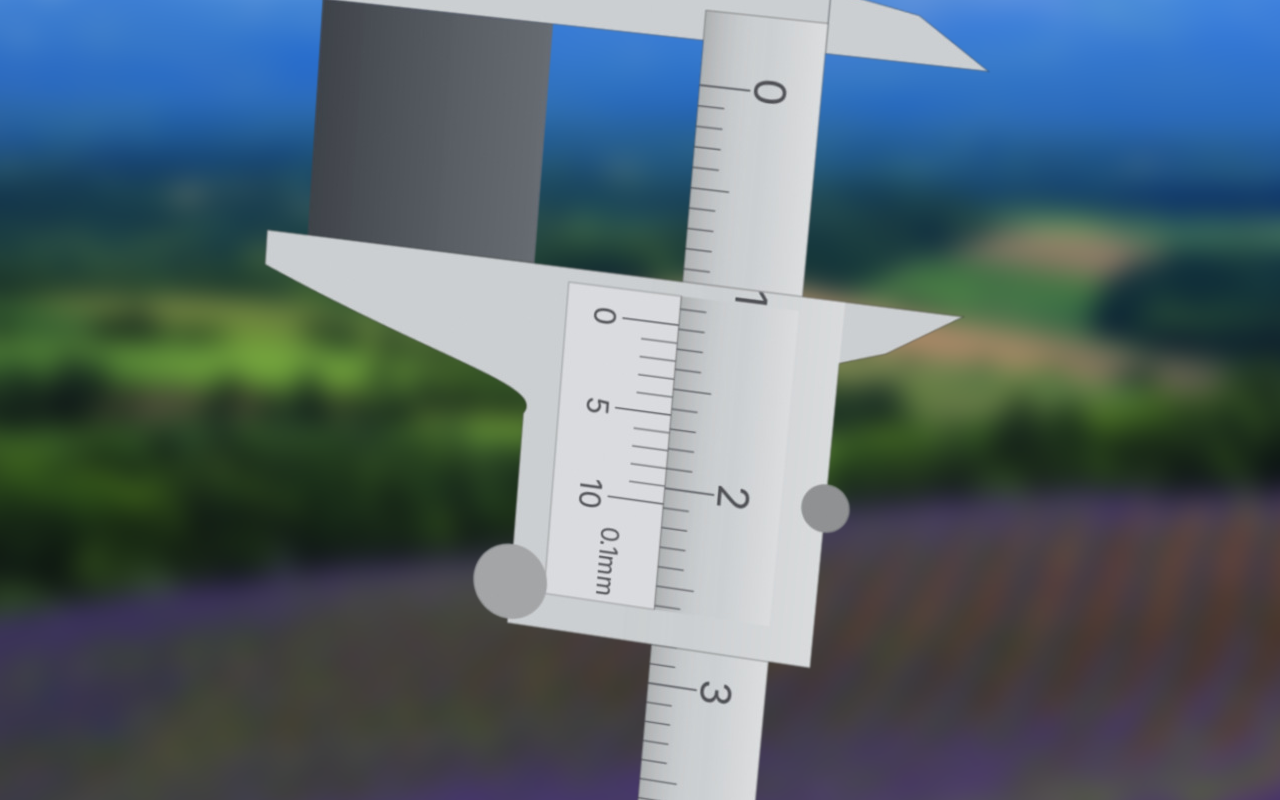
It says 11.8 mm
